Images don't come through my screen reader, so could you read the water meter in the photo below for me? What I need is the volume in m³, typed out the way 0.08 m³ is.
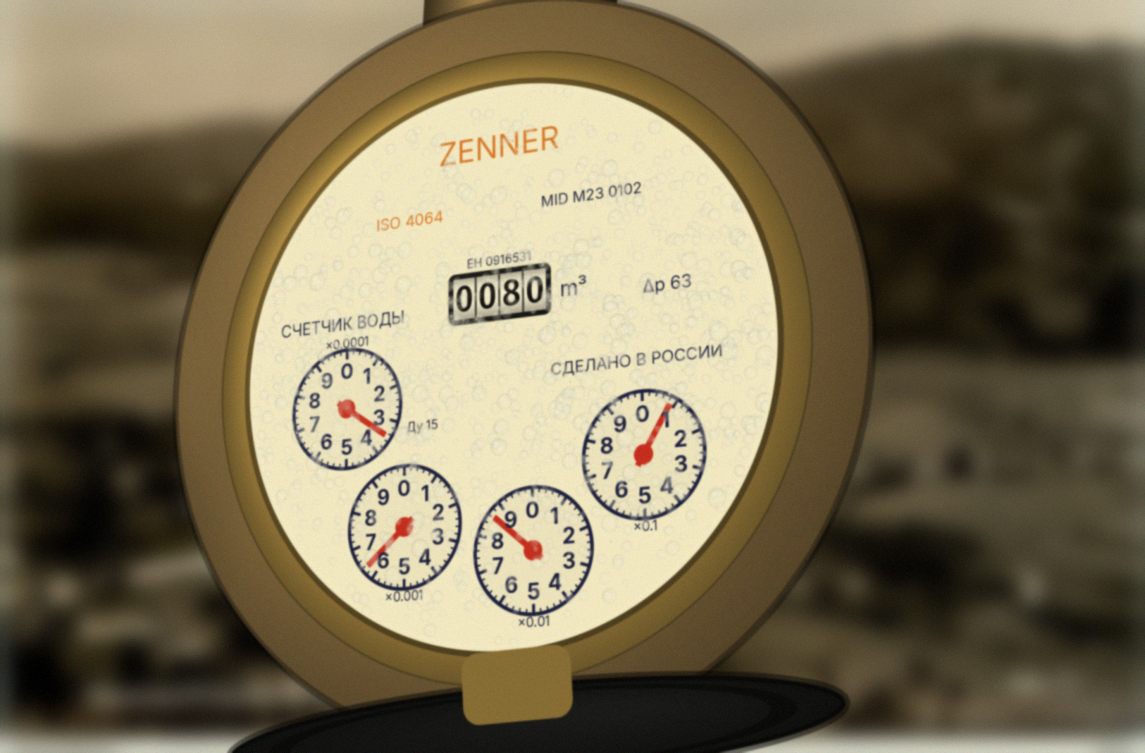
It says 80.0863 m³
